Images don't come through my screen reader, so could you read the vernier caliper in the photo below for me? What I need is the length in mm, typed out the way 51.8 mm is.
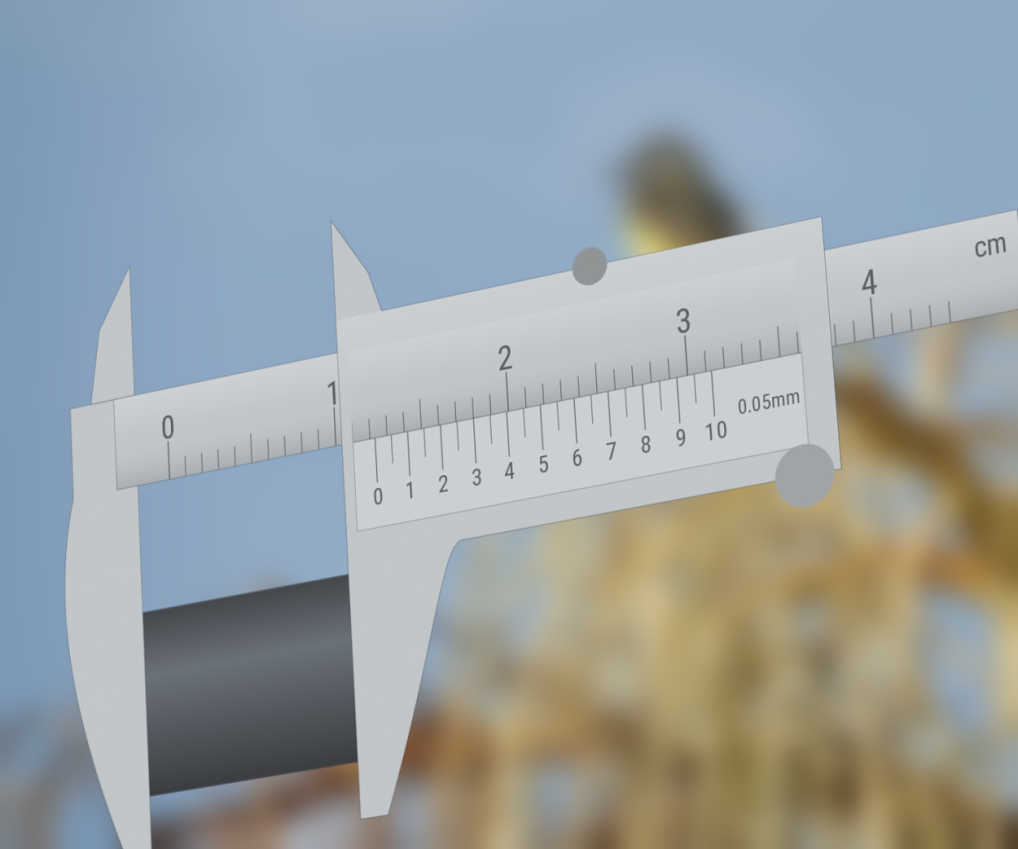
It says 12.3 mm
